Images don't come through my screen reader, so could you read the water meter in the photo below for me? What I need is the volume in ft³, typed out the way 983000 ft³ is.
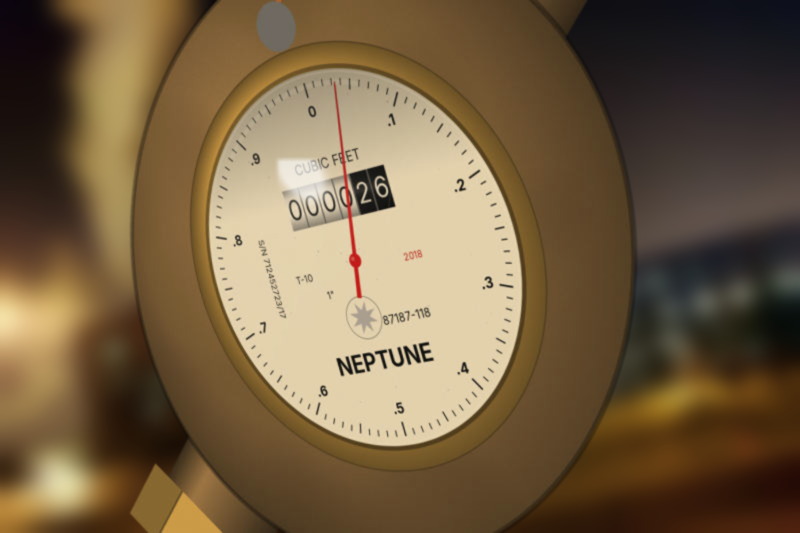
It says 26.03 ft³
